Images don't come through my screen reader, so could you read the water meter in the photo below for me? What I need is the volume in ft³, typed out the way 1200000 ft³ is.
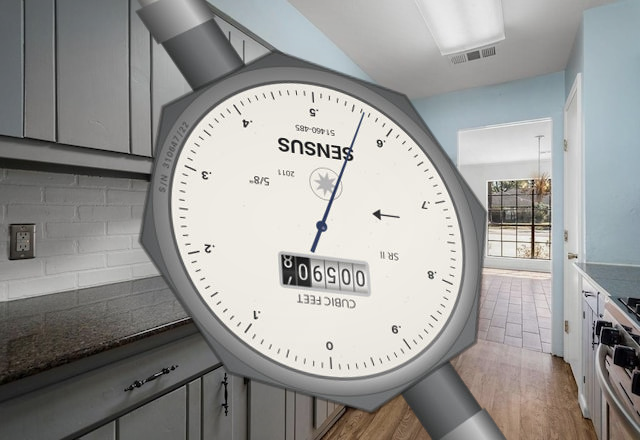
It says 5907.56 ft³
